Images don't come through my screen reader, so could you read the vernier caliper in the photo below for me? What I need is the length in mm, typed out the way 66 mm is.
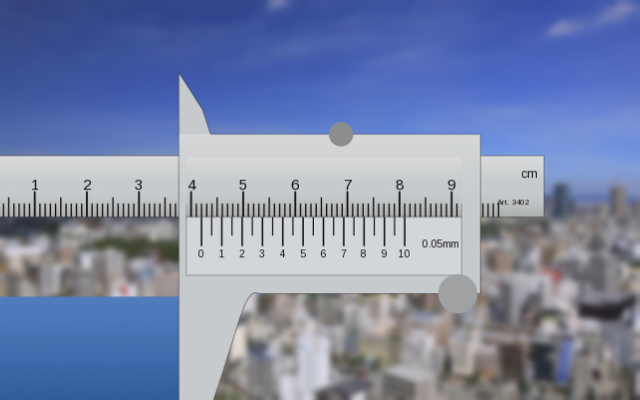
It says 42.0 mm
